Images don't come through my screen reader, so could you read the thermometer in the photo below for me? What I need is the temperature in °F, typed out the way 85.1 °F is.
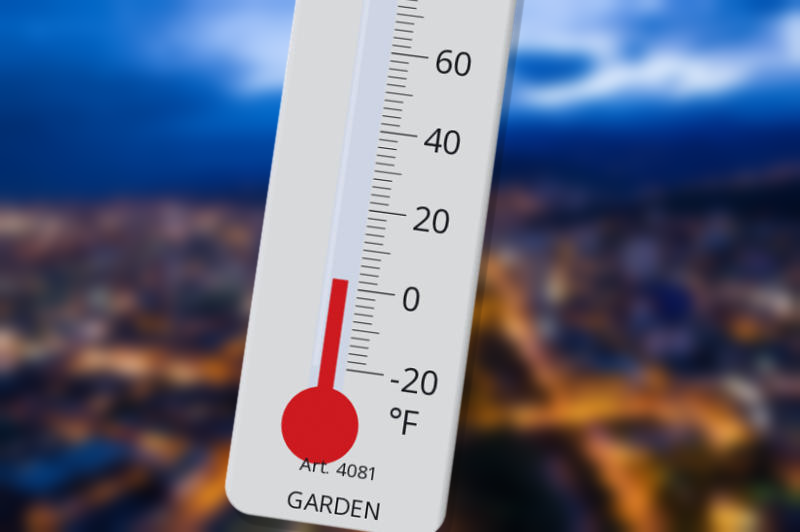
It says 2 °F
